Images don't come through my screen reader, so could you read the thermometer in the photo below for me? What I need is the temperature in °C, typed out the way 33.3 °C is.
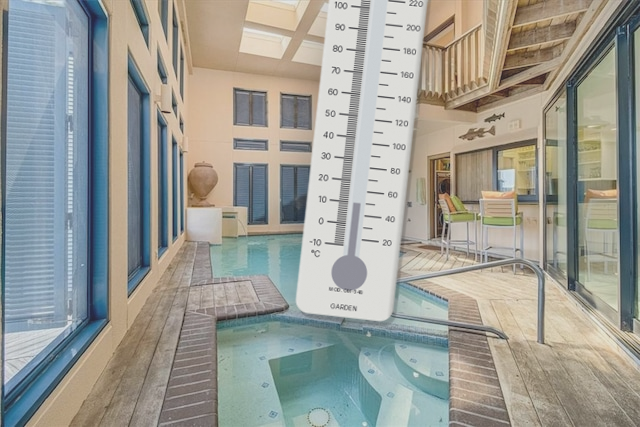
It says 10 °C
